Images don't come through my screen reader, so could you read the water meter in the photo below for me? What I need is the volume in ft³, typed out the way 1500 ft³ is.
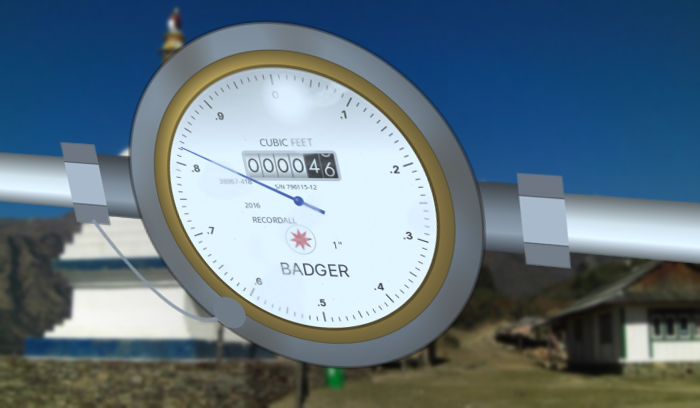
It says 45.82 ft³
